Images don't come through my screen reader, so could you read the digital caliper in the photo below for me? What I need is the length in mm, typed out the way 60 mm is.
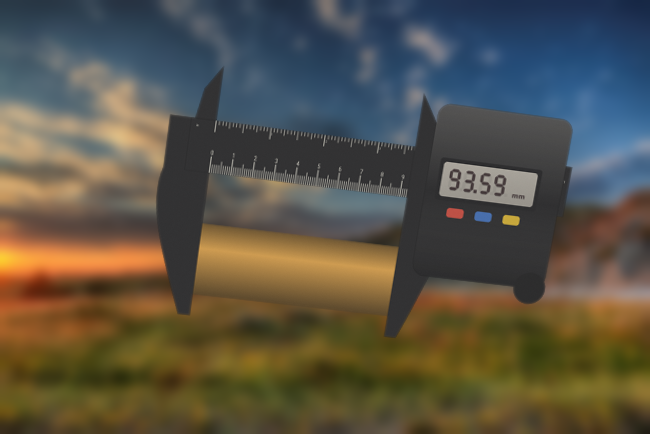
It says 93.59 mm
